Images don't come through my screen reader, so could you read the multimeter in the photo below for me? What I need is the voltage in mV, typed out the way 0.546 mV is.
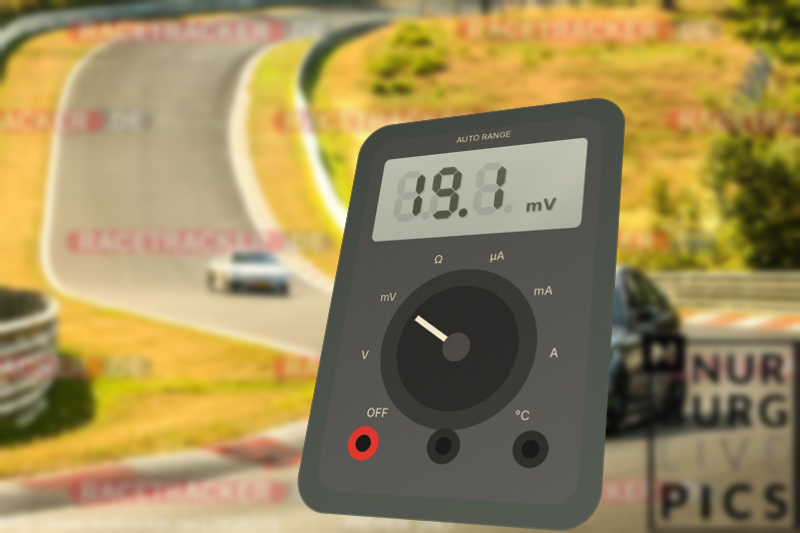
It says 19.1 mV
